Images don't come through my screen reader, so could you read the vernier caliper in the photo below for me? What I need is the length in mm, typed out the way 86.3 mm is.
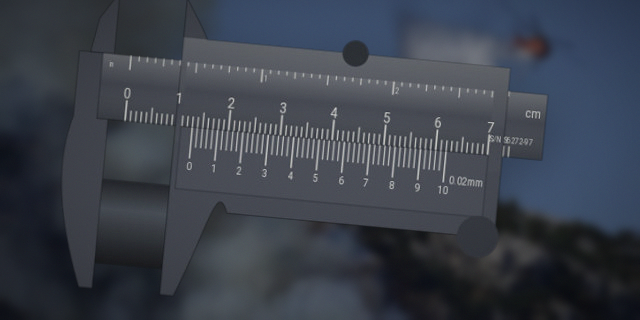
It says 13.0 mm
